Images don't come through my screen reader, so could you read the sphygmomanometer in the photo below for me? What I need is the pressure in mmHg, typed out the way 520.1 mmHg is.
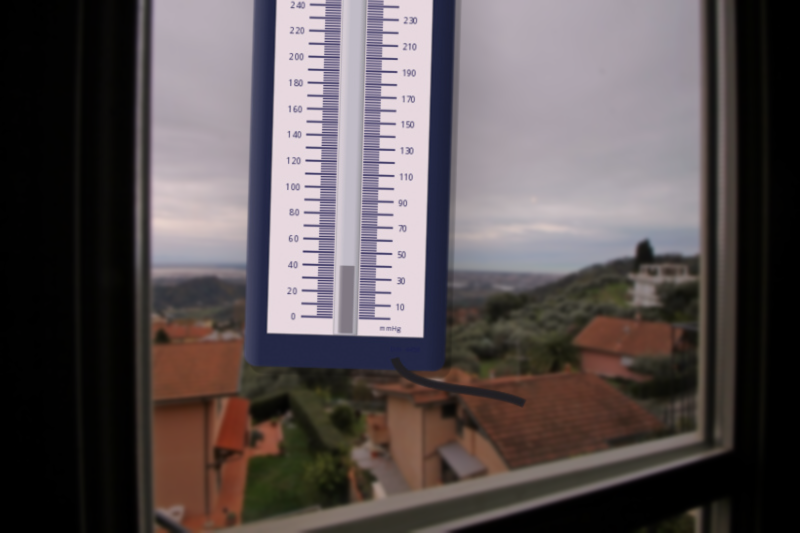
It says 40 mmHg
